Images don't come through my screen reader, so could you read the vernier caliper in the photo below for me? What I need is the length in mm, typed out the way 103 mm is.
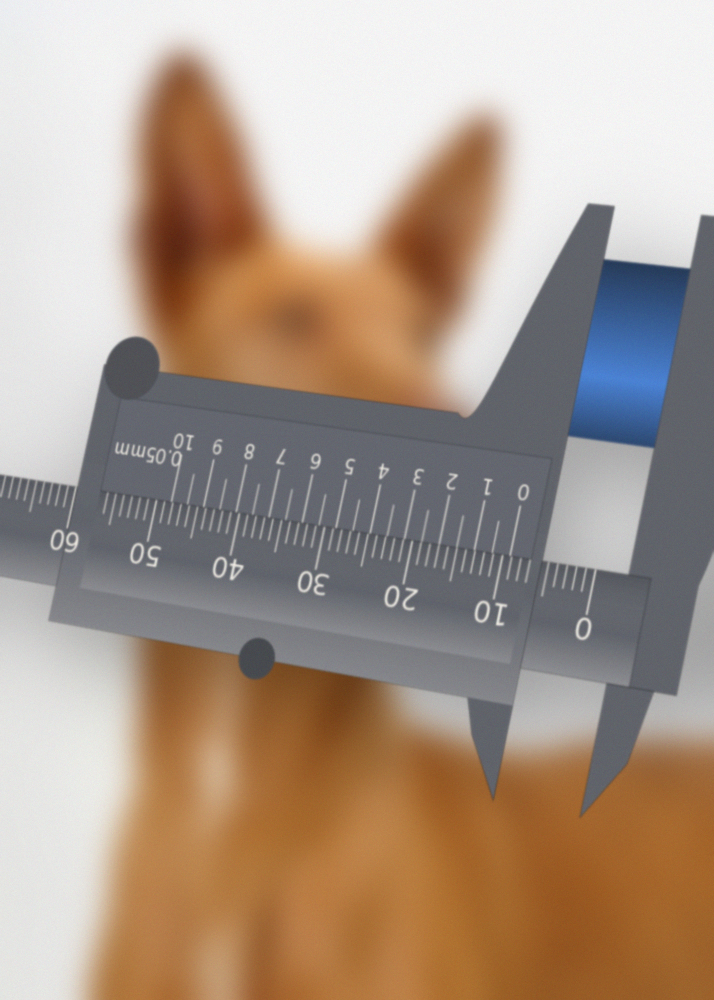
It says 9.2 mm
